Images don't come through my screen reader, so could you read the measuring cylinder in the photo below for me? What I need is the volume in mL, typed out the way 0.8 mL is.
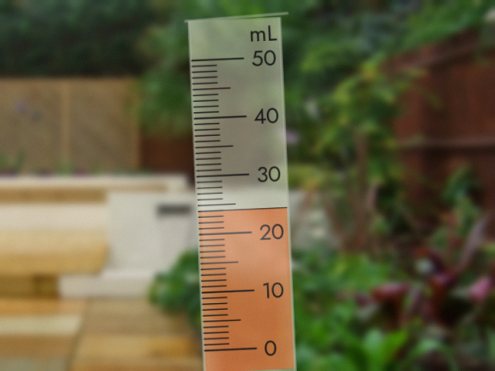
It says 24 mL
